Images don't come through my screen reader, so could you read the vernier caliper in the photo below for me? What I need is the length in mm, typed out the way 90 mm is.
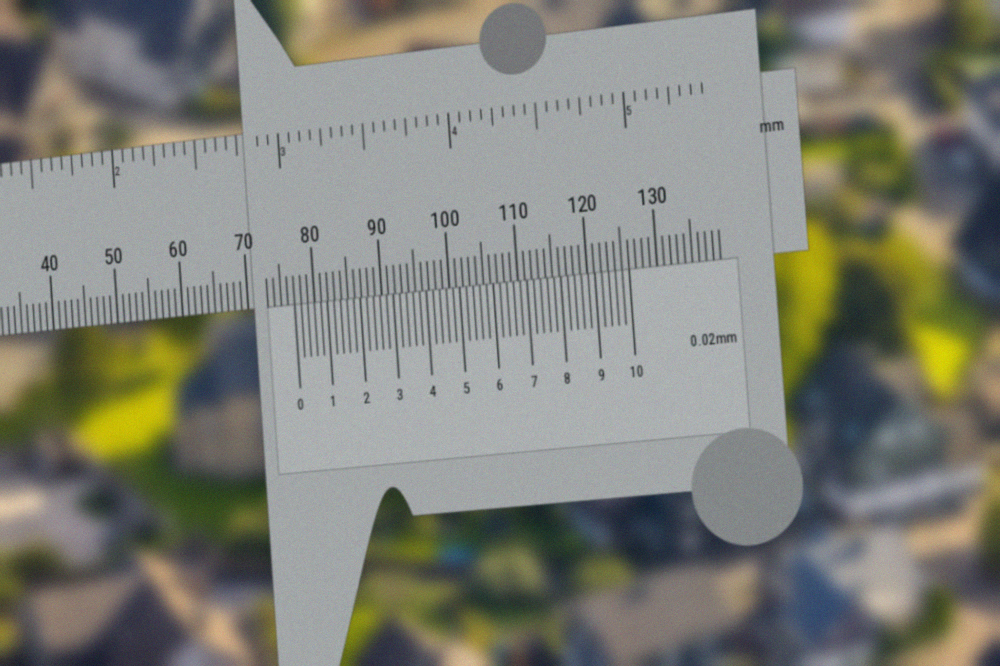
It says 77.0 mm
